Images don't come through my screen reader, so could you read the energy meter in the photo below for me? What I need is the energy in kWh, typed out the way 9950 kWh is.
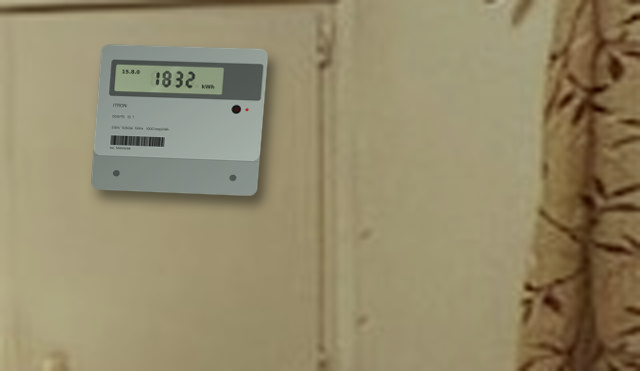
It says 1832 kWh
